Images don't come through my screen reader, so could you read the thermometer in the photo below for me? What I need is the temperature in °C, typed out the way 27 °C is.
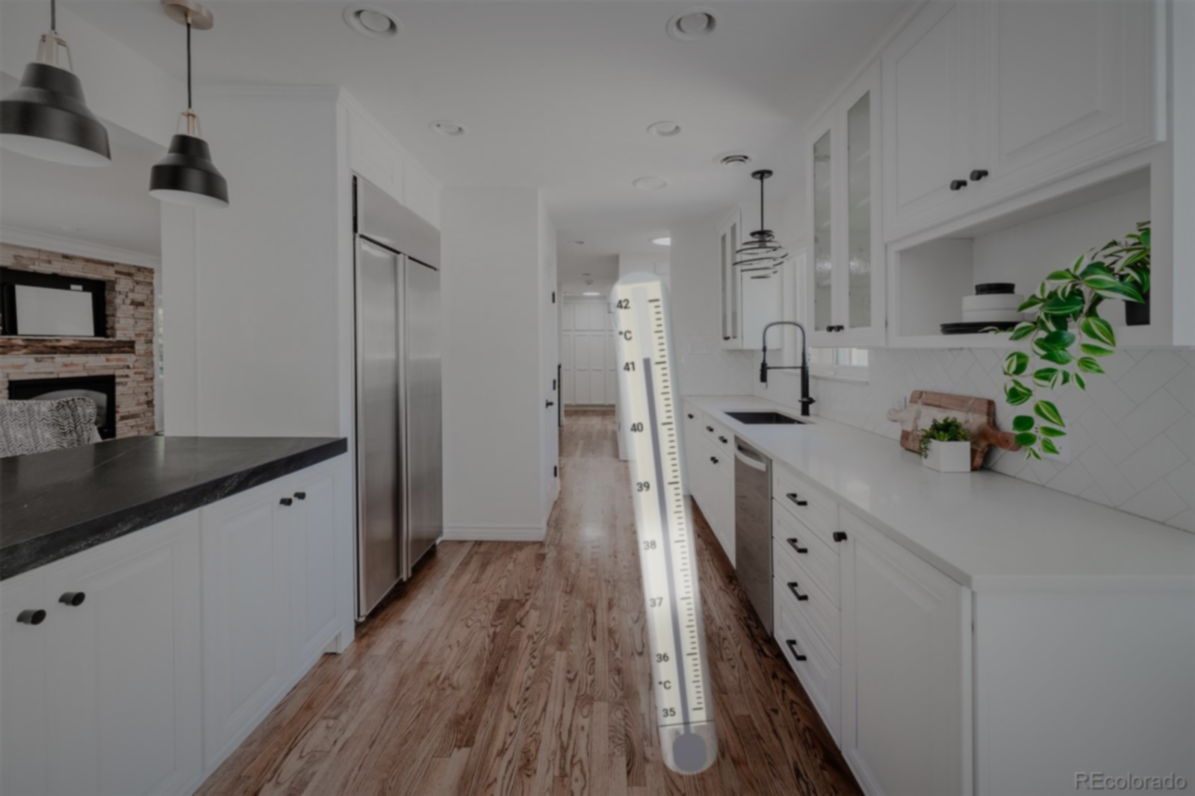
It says 41.1 °C
